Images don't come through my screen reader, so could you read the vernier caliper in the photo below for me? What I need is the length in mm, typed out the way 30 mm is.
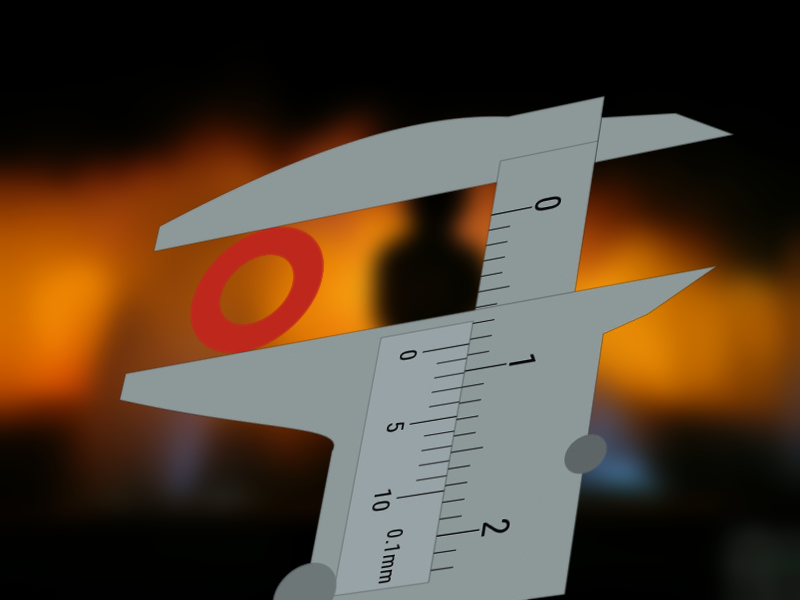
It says 8.3 mm
